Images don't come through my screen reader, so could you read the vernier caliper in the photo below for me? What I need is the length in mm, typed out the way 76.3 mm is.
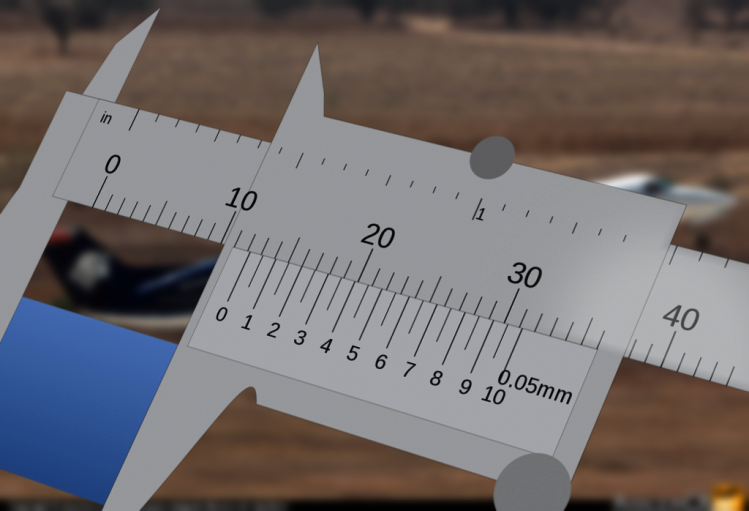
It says 12.2 mm
